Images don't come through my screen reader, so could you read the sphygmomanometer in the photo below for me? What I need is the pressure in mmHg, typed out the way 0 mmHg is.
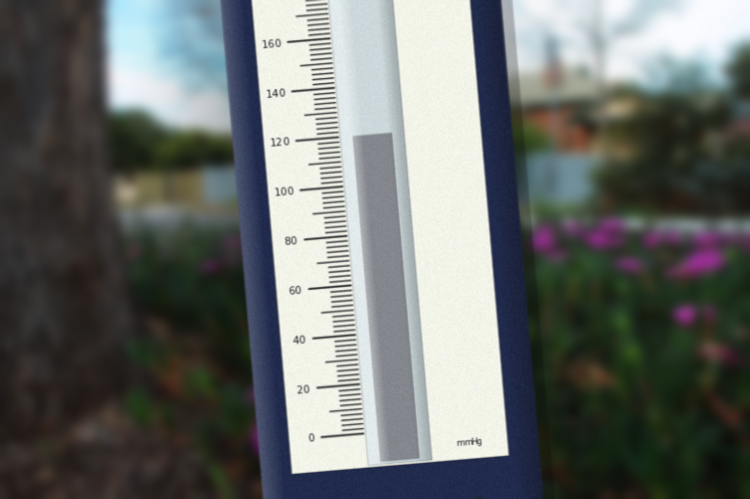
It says 120 mmHg
